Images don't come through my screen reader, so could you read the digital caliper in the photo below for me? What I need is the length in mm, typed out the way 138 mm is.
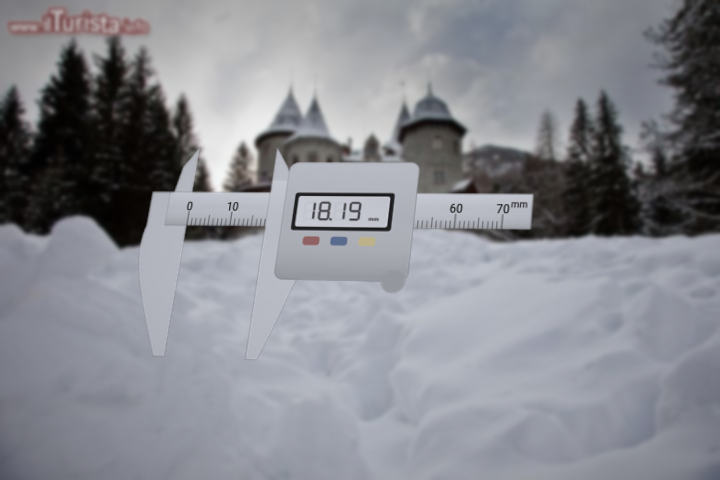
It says 18.19 mm
